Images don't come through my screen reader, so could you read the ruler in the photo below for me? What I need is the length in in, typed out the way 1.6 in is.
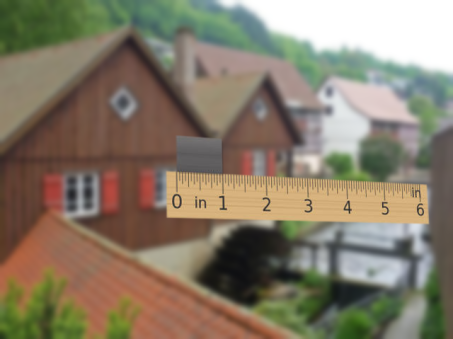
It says 1 in
